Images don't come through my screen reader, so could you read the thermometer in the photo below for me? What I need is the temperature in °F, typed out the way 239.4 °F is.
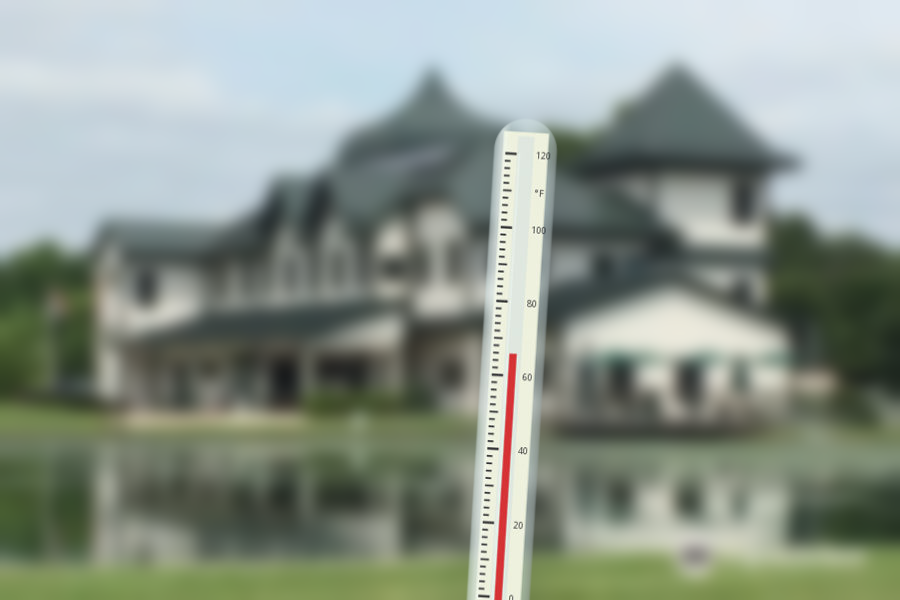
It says 66 °F
